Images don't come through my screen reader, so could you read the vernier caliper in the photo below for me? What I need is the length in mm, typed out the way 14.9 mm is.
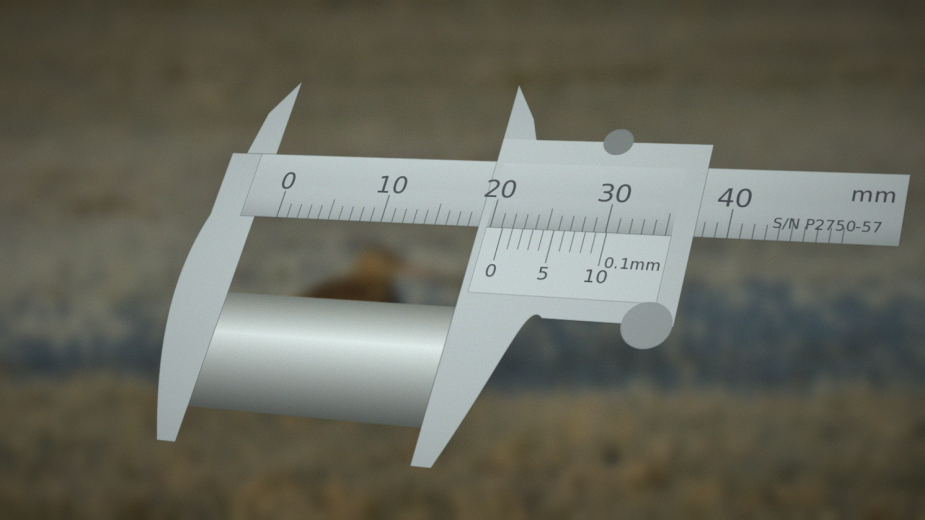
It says 21.1 mm
